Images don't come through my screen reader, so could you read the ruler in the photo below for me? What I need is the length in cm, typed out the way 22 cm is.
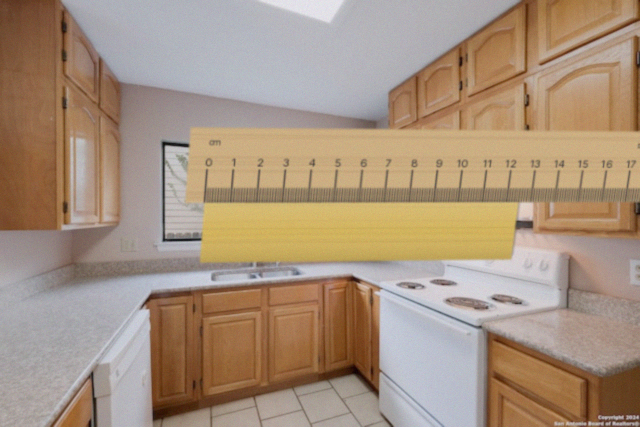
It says 12.5 cm
